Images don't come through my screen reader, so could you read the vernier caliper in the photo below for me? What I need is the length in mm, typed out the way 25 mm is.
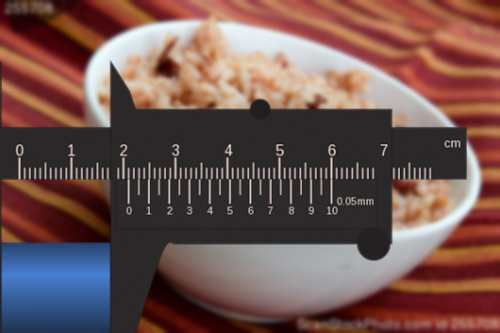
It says 21.0 mm
